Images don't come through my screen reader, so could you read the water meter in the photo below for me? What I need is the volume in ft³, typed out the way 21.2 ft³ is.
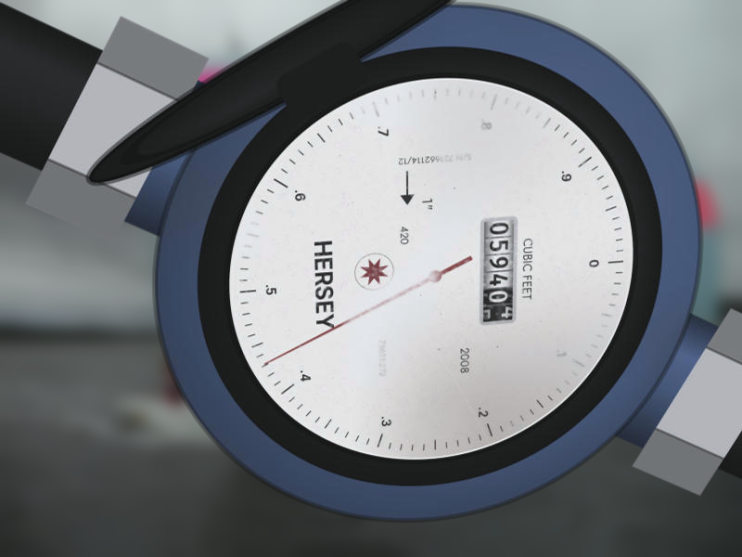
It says 59404.43 ft³
